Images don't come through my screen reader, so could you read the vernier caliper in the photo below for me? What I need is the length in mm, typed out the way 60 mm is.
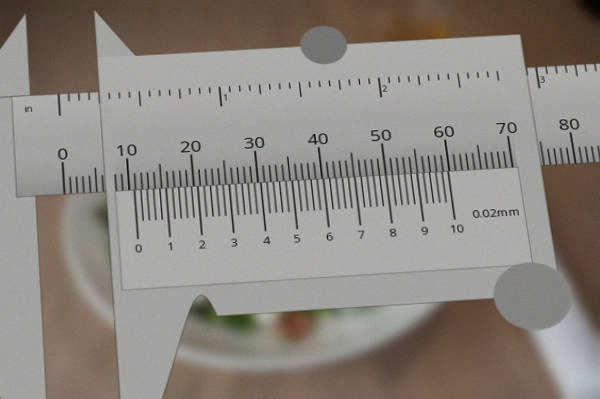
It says 10.8 mm
